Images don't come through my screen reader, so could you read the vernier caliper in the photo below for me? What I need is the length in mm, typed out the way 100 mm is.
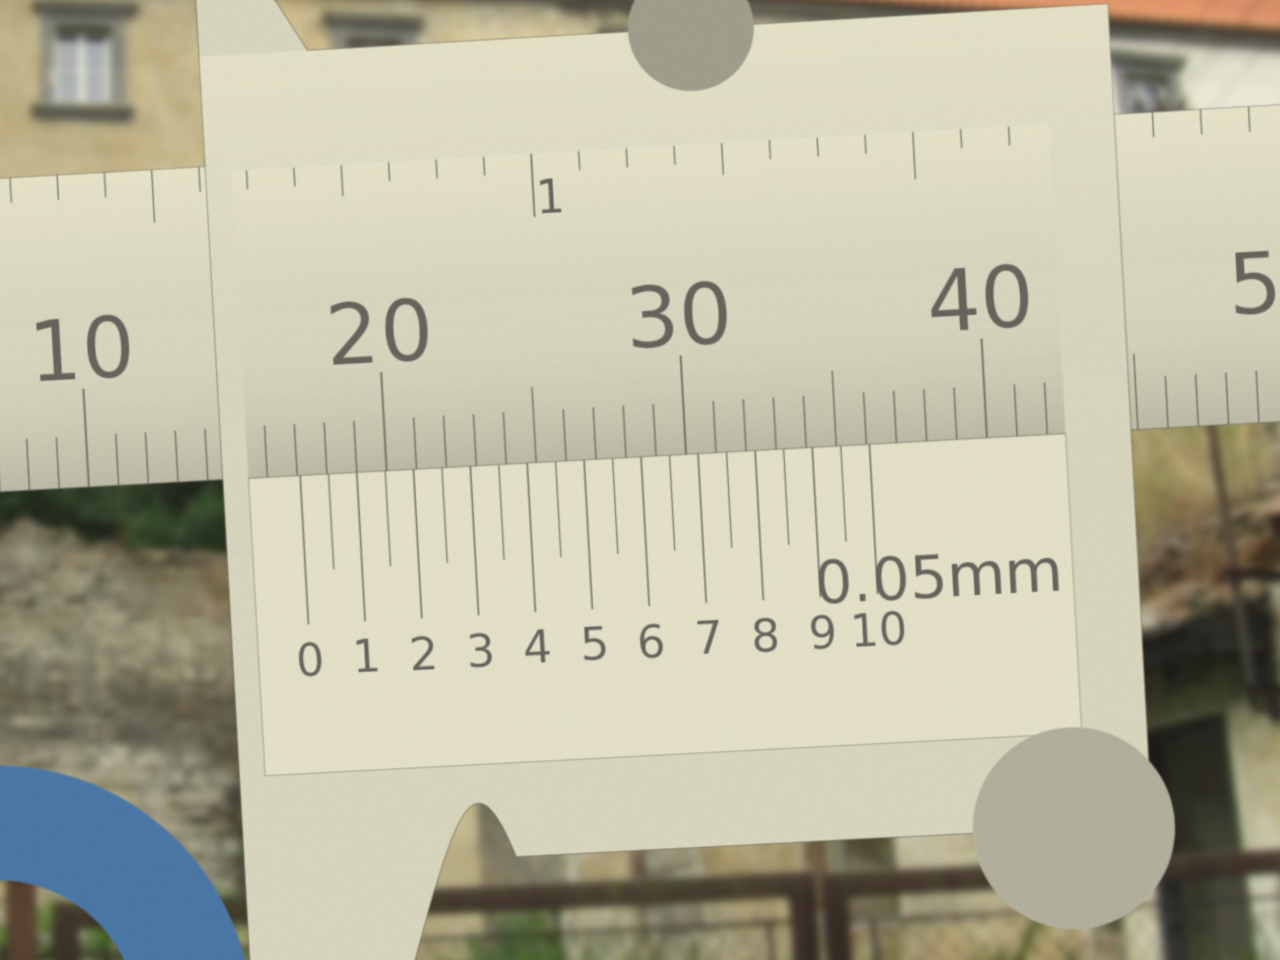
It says 17.10 mm
